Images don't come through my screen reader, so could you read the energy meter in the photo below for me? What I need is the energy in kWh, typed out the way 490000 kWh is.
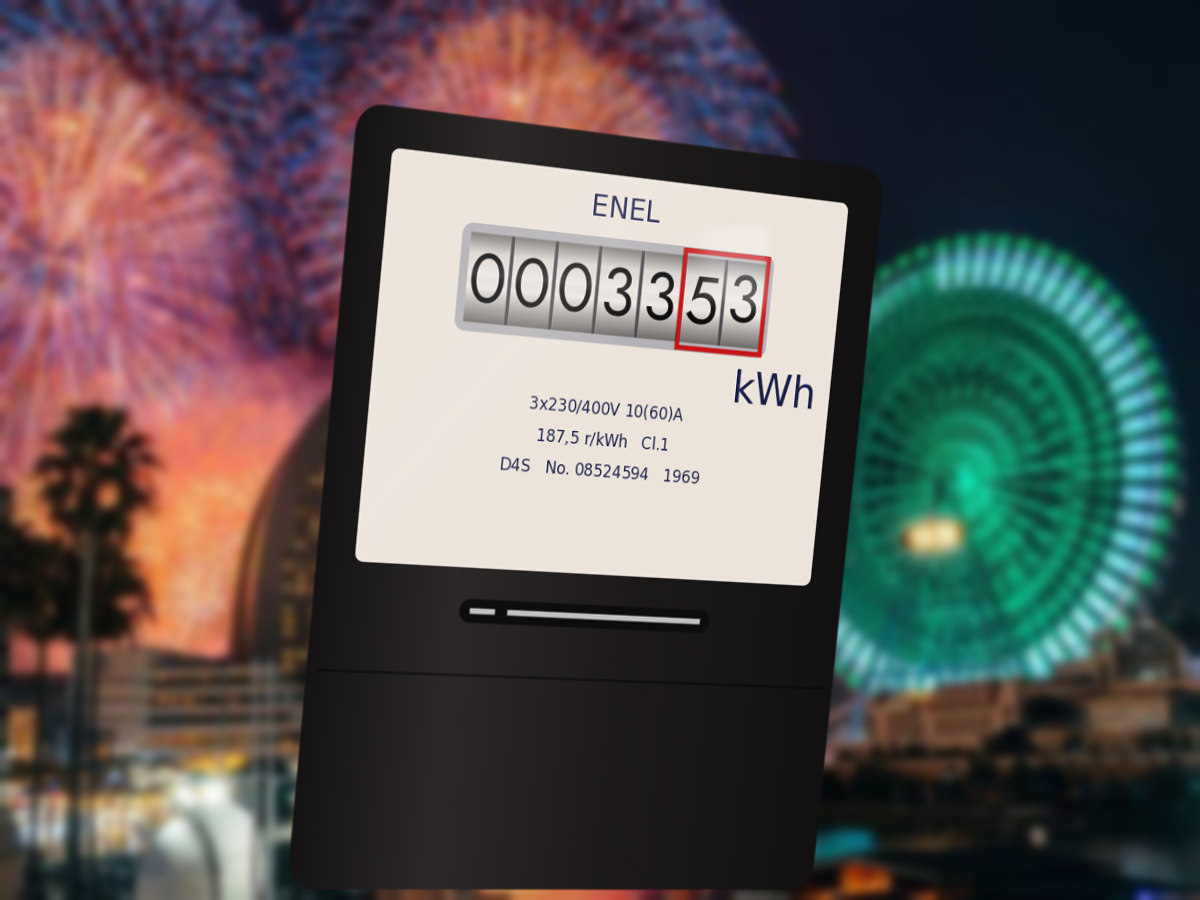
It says 33.53 kWh
